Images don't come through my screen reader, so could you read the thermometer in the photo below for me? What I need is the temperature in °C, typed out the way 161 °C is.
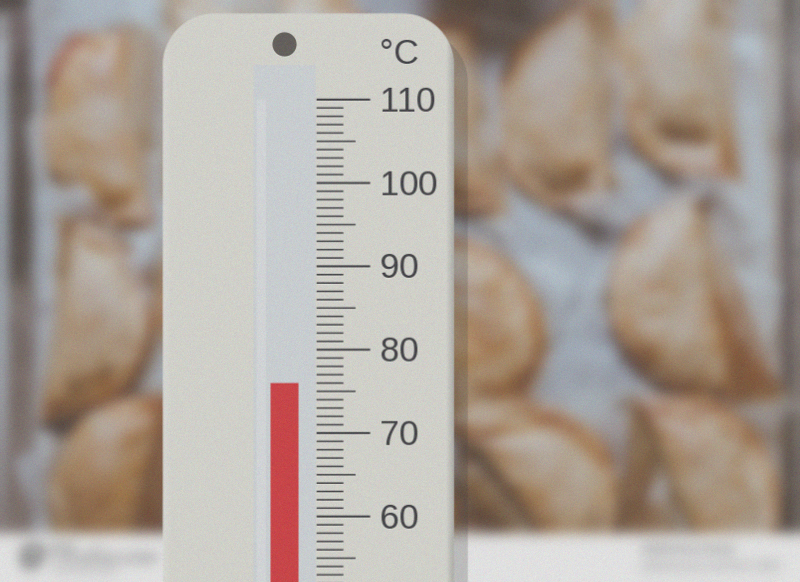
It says 76 °C
